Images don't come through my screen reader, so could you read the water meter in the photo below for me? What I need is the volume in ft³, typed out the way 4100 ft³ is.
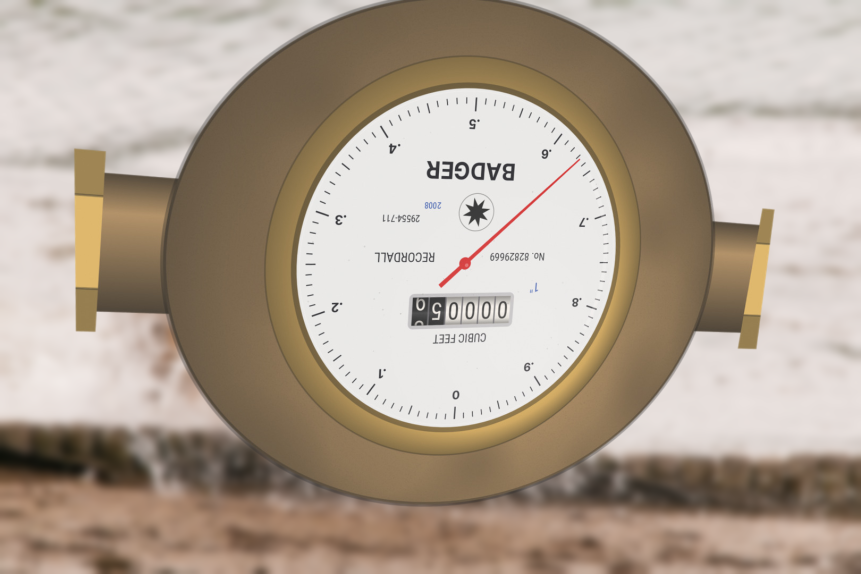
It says 58.63 ft³
